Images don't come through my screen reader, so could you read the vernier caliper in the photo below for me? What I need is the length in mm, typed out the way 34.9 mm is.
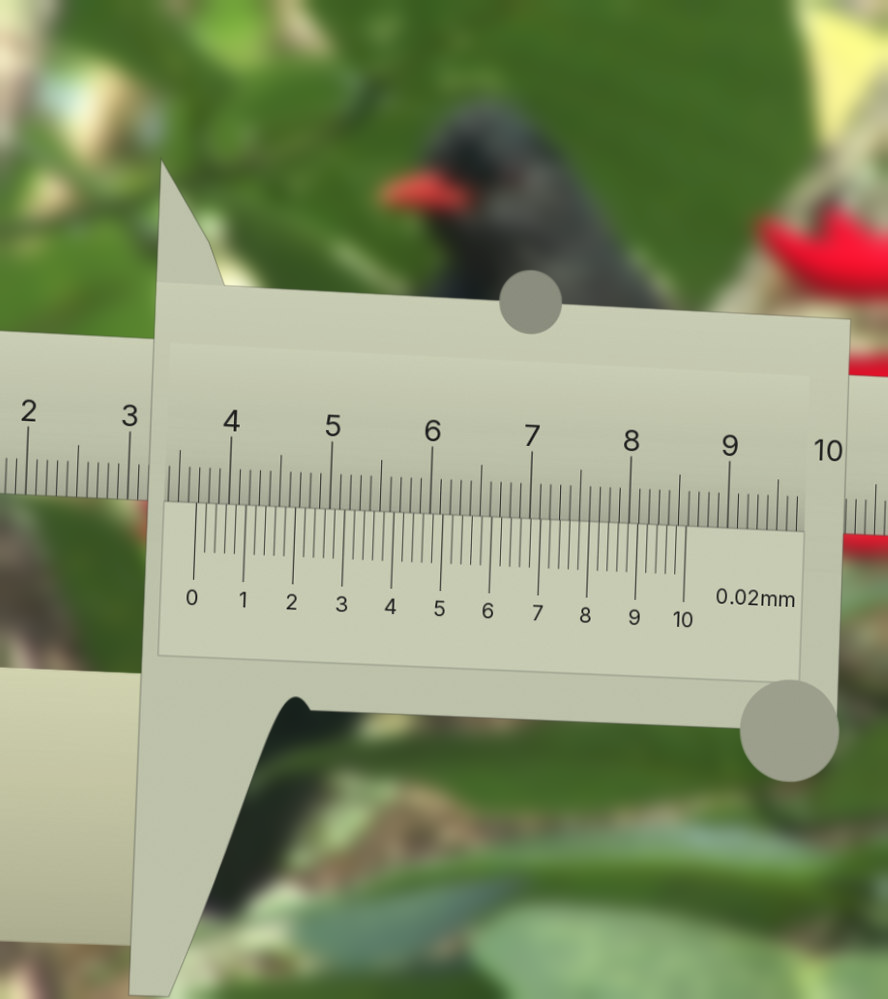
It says 36.8 mm
